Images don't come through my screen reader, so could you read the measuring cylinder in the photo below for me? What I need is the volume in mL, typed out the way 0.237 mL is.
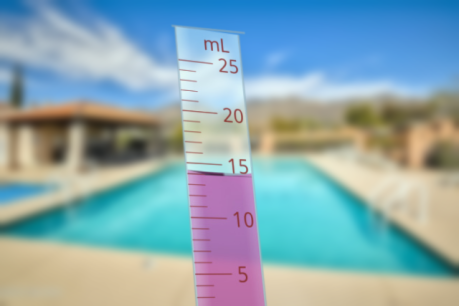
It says 14 mL
